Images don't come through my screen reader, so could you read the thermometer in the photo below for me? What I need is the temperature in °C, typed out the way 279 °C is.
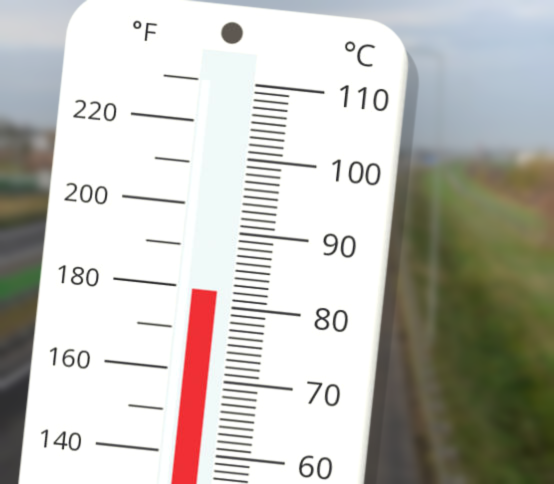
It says 82 °C
